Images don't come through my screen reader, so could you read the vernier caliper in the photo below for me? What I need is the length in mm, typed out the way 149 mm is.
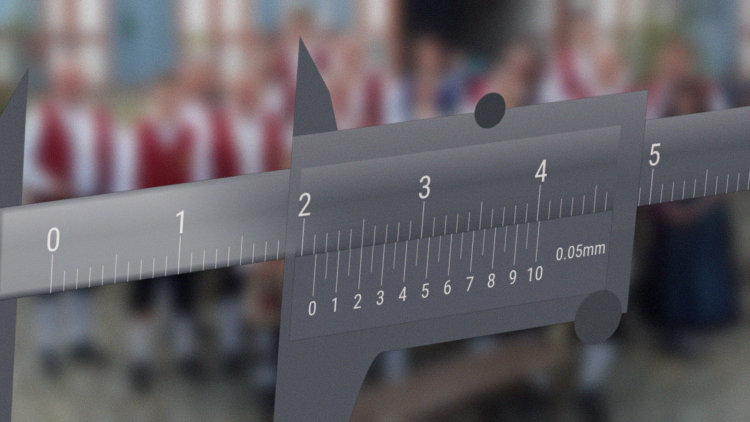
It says 21.2 mm
